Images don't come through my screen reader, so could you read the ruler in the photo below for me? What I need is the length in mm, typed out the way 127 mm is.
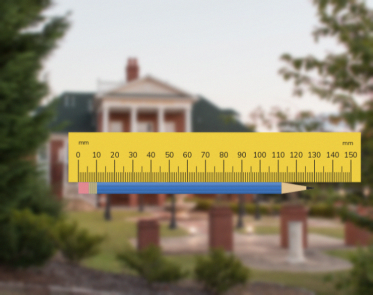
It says 130 mm
